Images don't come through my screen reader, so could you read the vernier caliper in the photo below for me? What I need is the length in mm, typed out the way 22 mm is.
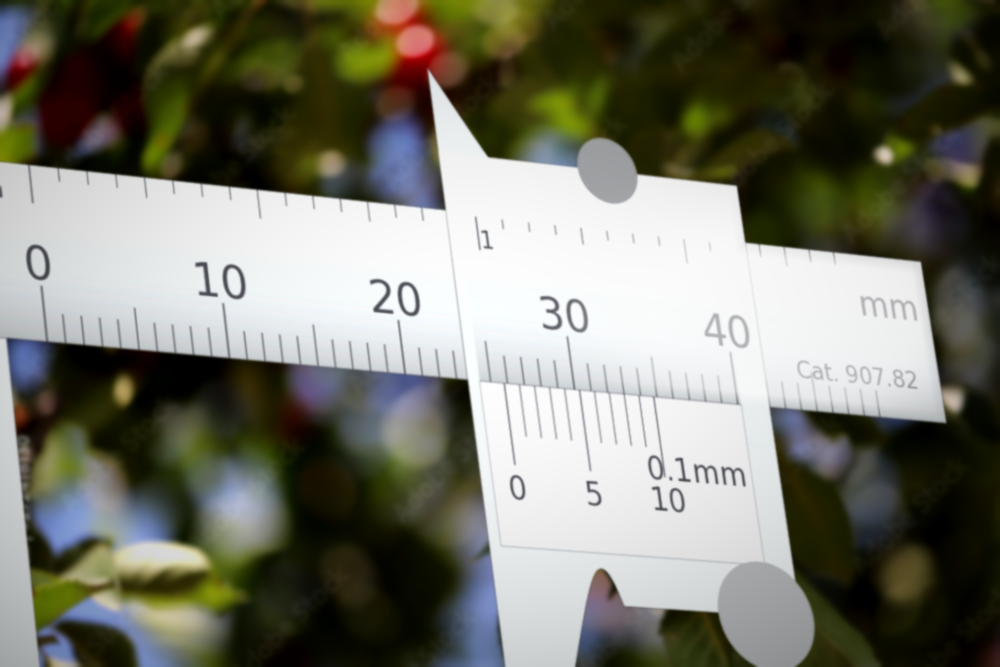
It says 25.8 mm
